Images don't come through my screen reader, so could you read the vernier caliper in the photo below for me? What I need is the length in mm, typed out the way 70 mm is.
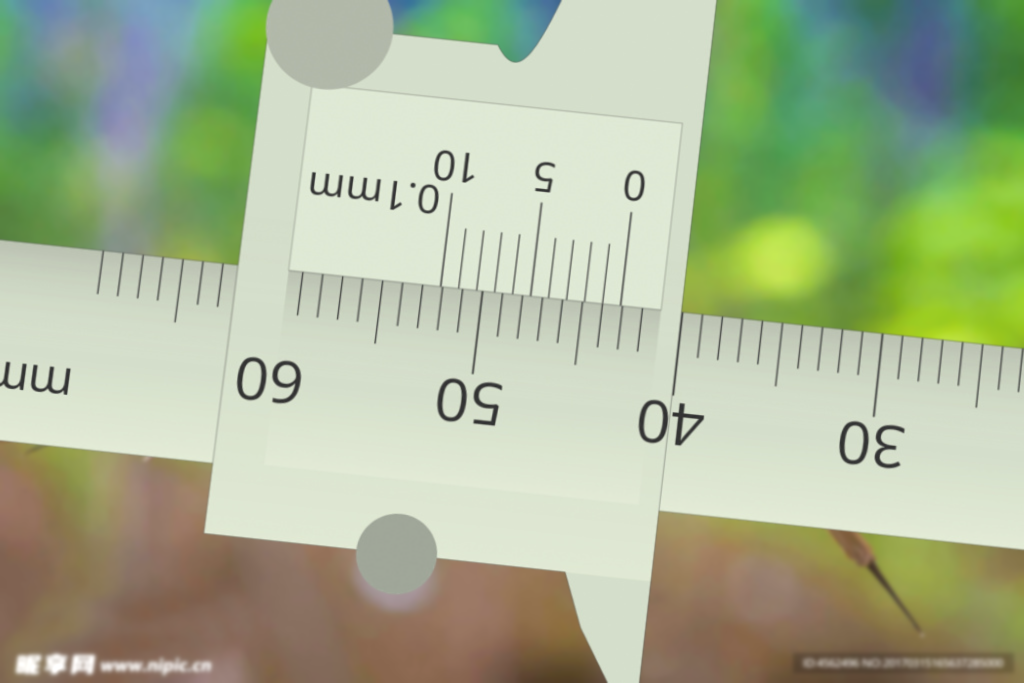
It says 43.1 mm
